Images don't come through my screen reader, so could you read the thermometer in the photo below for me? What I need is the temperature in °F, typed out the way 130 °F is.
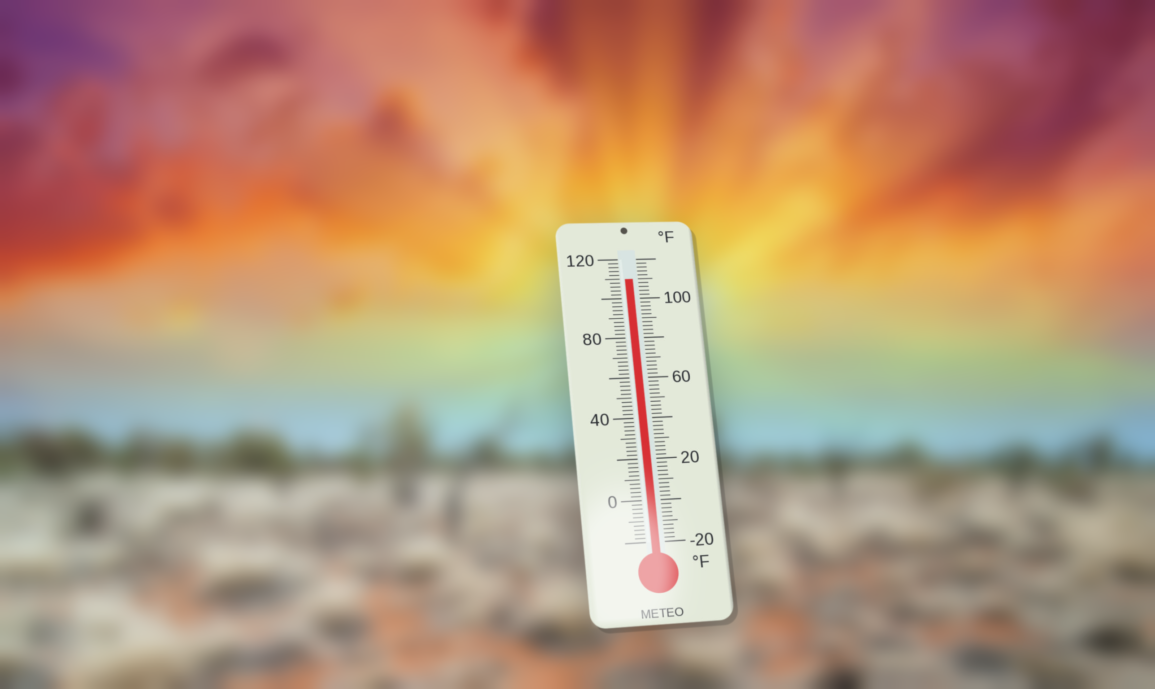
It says 110 °F
